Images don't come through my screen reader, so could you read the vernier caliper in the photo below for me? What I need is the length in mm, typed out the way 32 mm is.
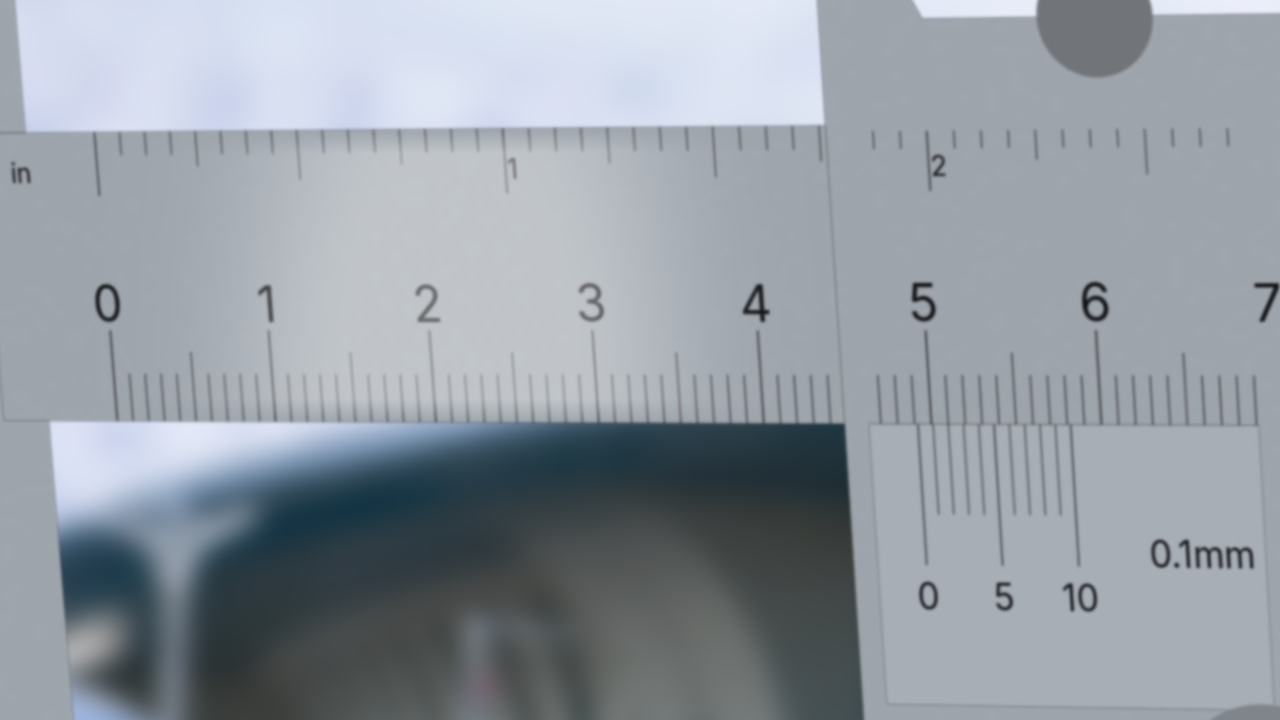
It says 49.2 mm
